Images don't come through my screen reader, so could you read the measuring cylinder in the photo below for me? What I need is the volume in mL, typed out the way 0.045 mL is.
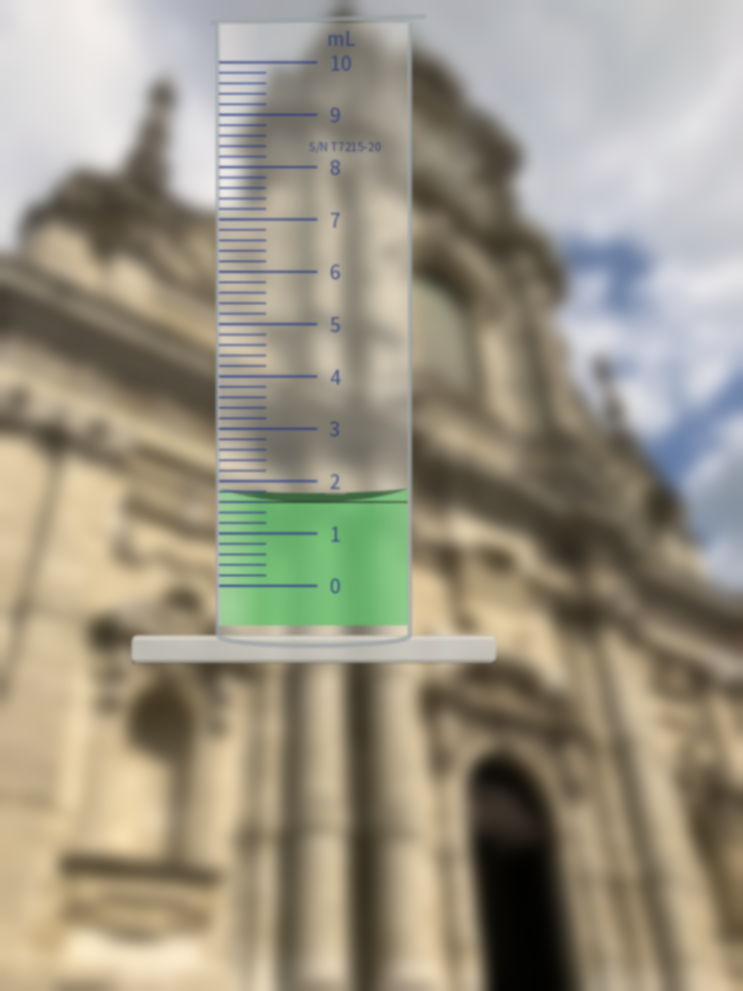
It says 1.6 mL
